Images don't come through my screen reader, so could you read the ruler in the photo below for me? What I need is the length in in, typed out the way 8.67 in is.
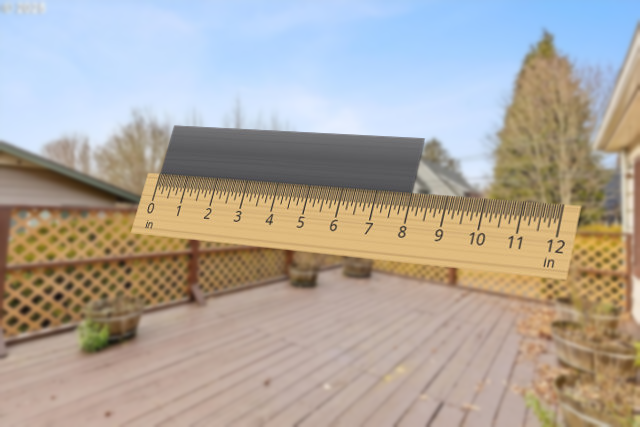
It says 8 in
